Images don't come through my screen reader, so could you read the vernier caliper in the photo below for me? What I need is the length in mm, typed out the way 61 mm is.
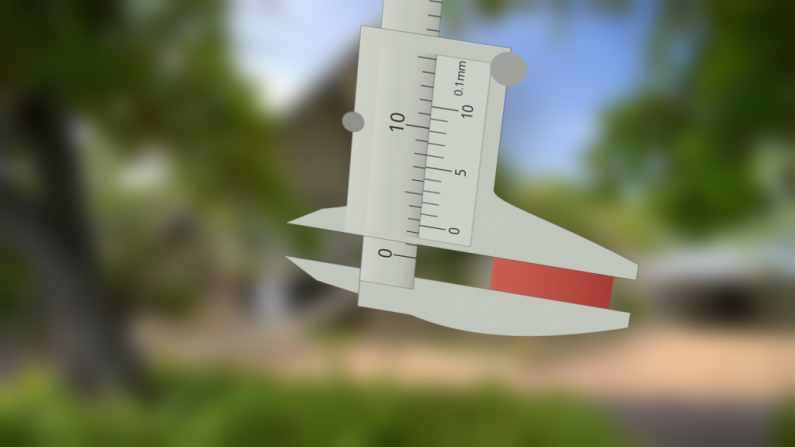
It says 2.6 mm
